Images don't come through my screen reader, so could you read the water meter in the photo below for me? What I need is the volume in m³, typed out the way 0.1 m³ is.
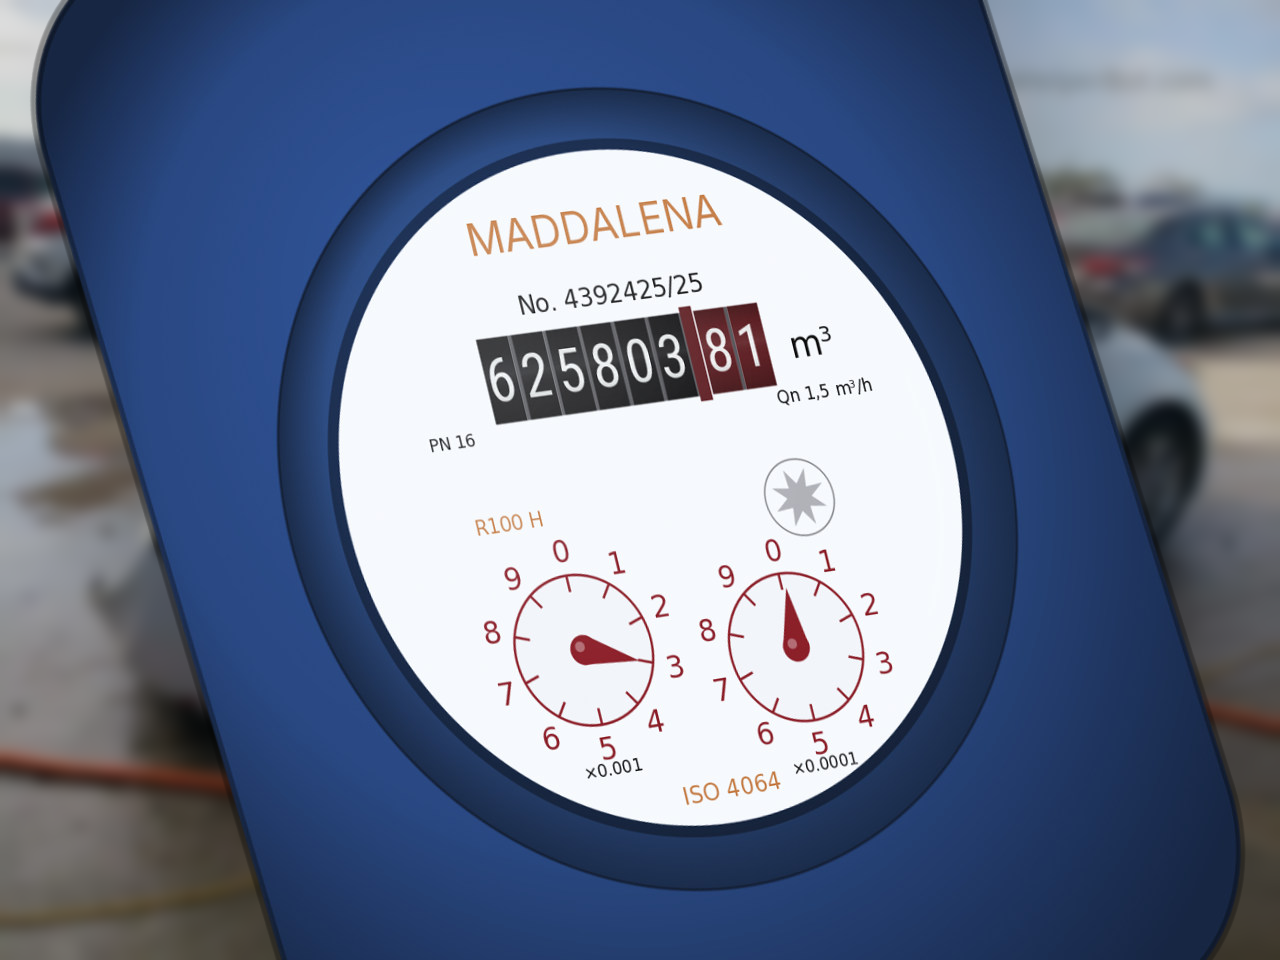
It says 625803.8130 m³
